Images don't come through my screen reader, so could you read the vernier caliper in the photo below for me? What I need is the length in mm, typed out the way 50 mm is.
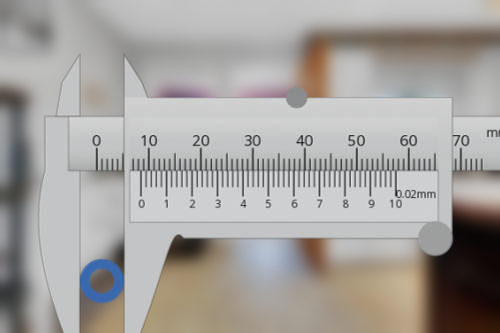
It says 8.5 mm
